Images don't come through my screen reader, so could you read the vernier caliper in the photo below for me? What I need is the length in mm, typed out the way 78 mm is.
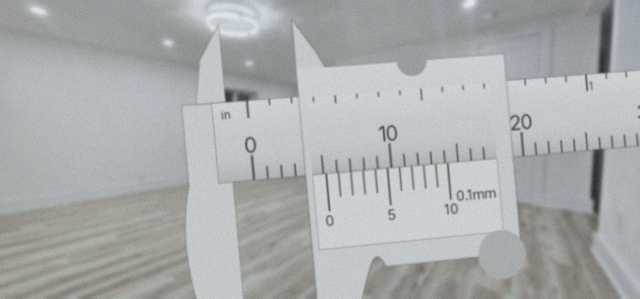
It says 5.2 mm
